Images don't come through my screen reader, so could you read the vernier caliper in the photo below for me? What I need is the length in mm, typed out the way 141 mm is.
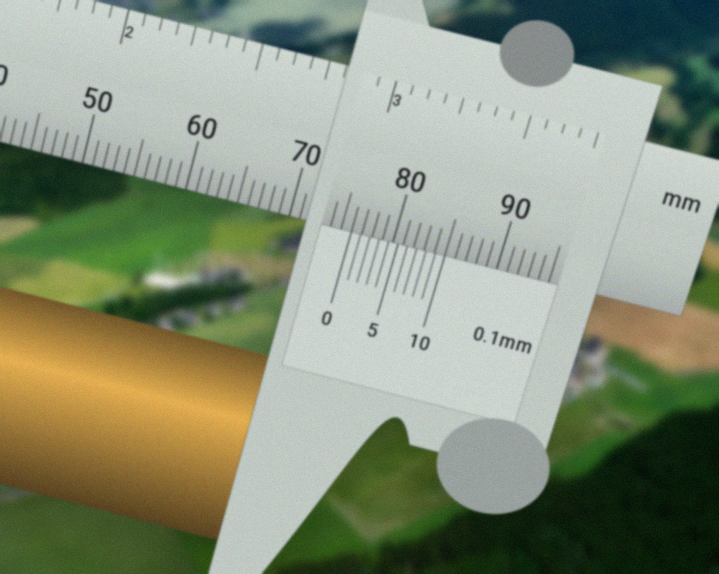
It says 76.0 mm
